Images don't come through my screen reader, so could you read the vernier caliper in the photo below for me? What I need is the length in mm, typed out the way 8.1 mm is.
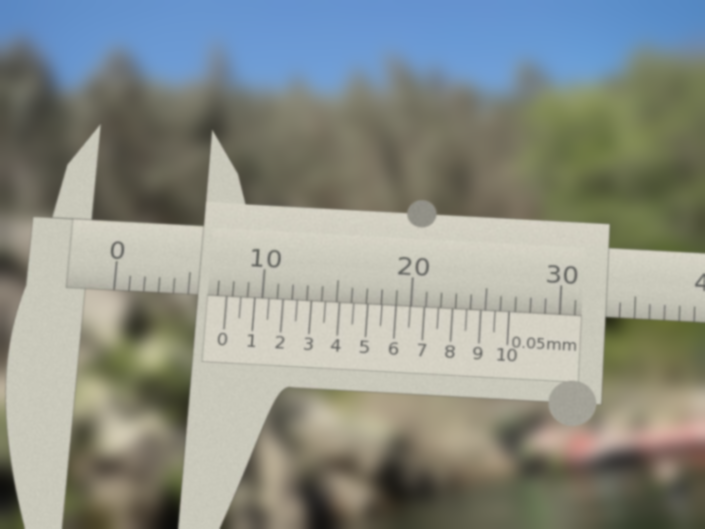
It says 7.6 mm
